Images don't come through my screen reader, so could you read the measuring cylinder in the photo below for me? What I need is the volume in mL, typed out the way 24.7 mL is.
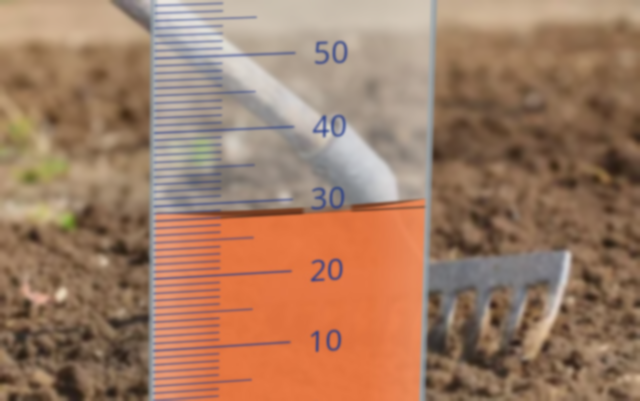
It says 28 mL
